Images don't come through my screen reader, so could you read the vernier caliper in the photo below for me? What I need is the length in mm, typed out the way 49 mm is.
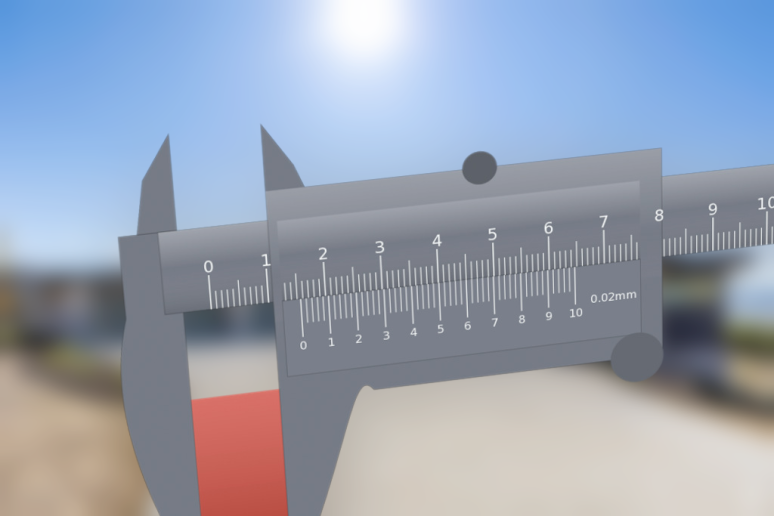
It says 15.6 mm
